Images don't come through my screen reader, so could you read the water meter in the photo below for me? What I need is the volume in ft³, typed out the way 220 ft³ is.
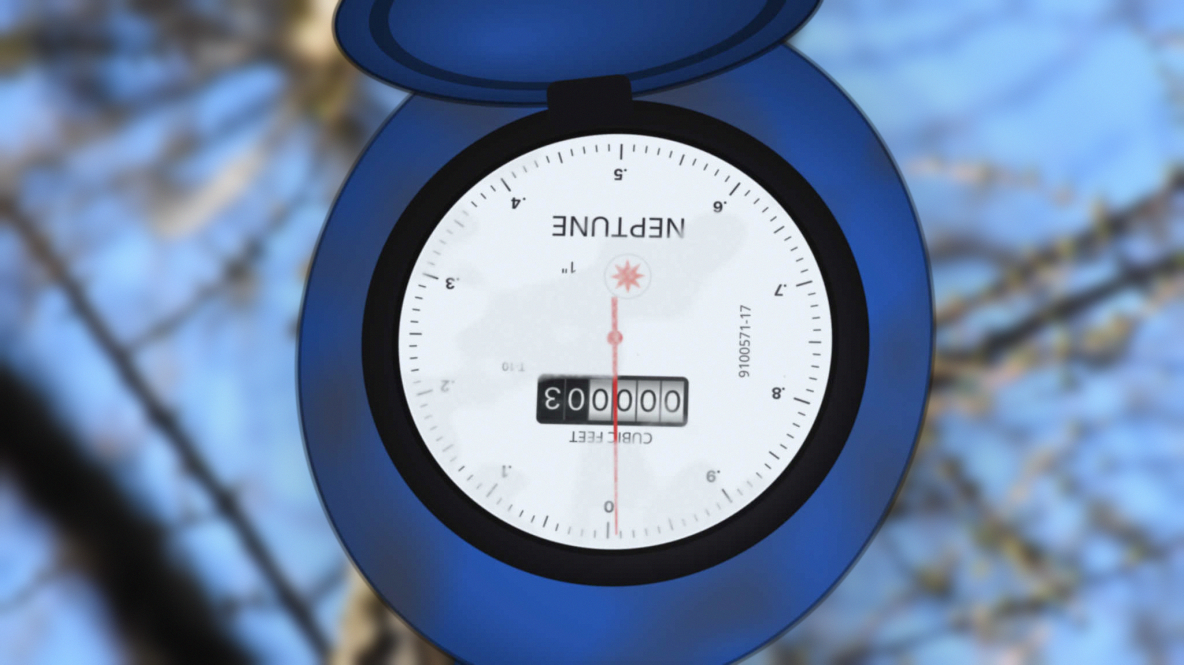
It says 2.99 ft³
